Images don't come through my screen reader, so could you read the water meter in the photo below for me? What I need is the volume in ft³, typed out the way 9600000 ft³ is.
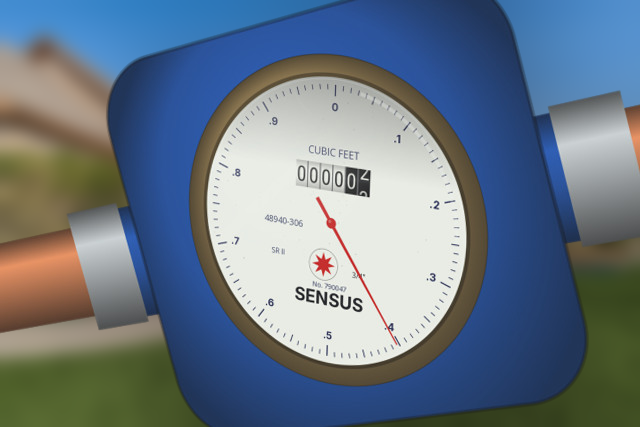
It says 2.40 ft³
